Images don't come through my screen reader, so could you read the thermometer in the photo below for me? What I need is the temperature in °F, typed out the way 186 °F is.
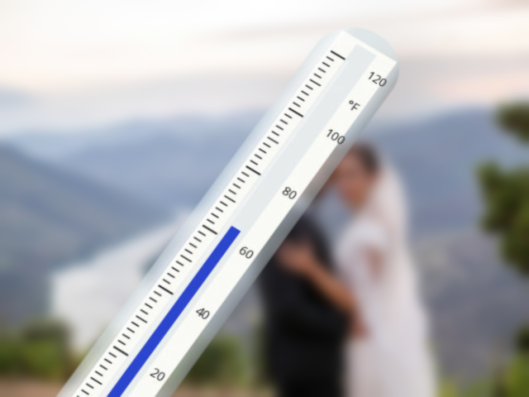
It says 64 °F
